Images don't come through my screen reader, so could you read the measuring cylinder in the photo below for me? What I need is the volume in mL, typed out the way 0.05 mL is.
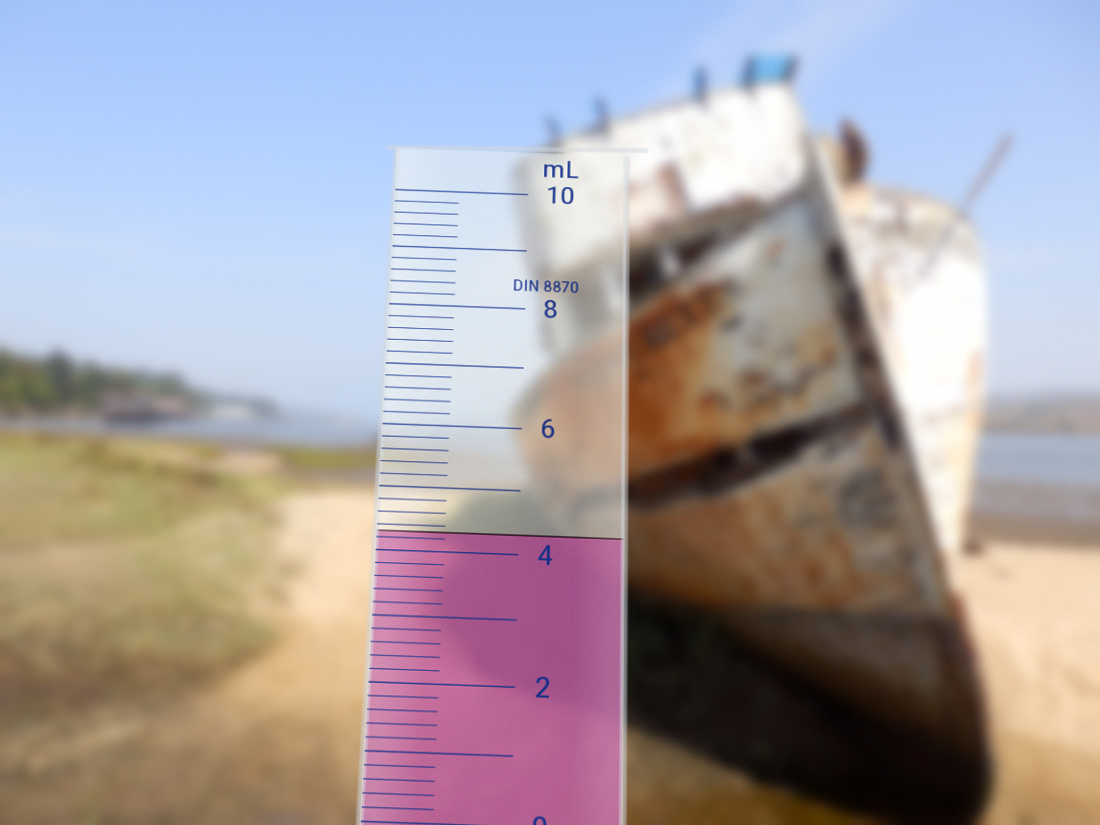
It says 4.3 mL
